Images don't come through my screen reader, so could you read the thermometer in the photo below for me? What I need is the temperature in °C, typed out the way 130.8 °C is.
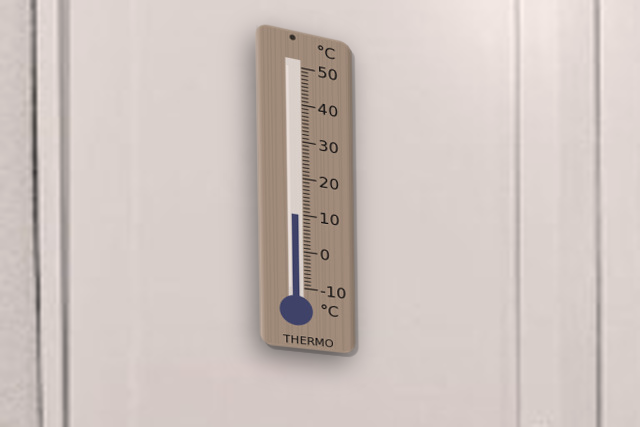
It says 10 °C
